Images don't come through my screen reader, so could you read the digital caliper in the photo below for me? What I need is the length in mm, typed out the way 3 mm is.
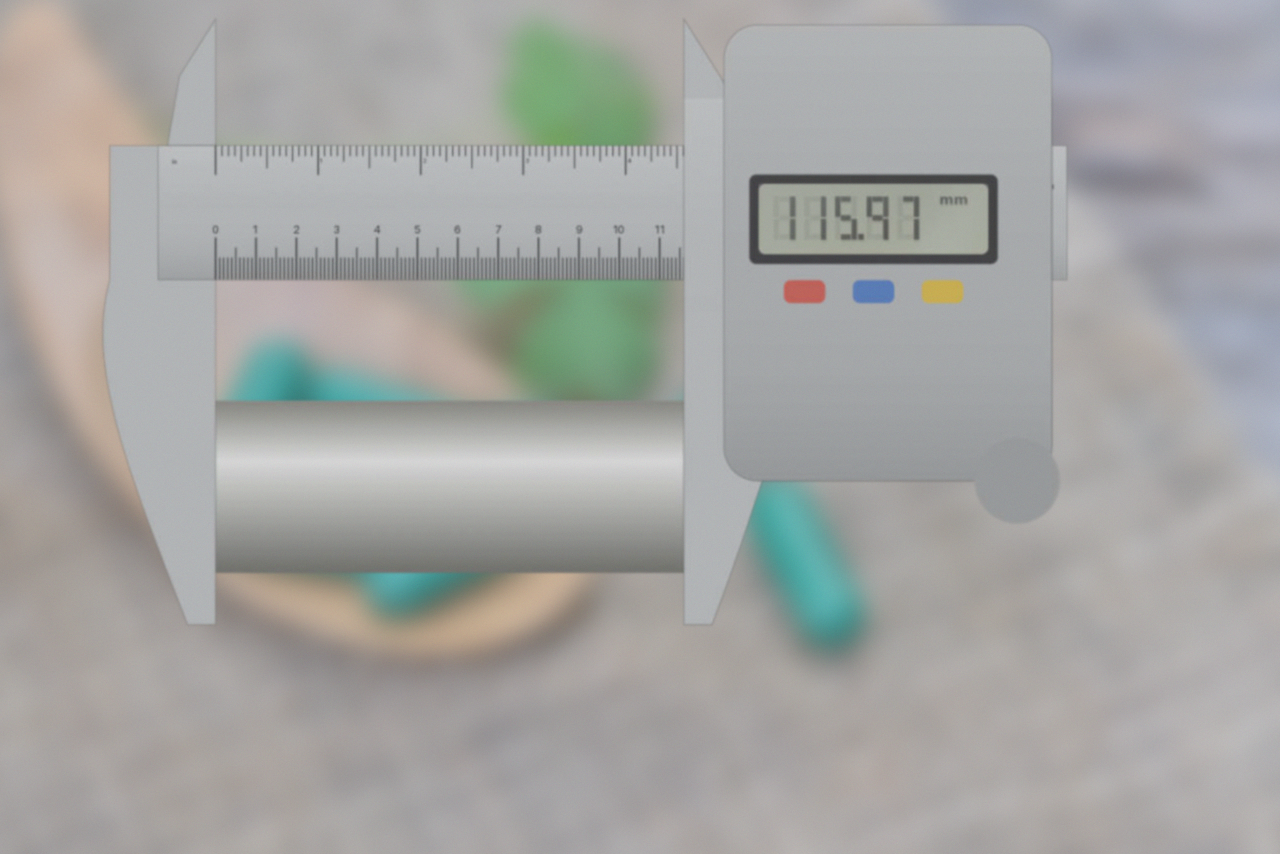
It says 115.97 mm
